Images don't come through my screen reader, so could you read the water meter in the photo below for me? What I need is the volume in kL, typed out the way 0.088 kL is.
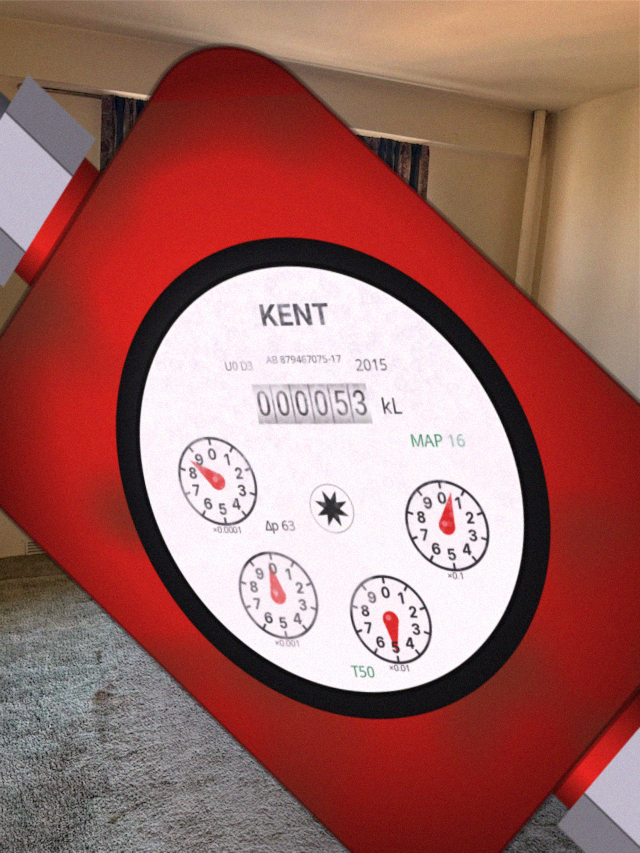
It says 53.0498 kL
